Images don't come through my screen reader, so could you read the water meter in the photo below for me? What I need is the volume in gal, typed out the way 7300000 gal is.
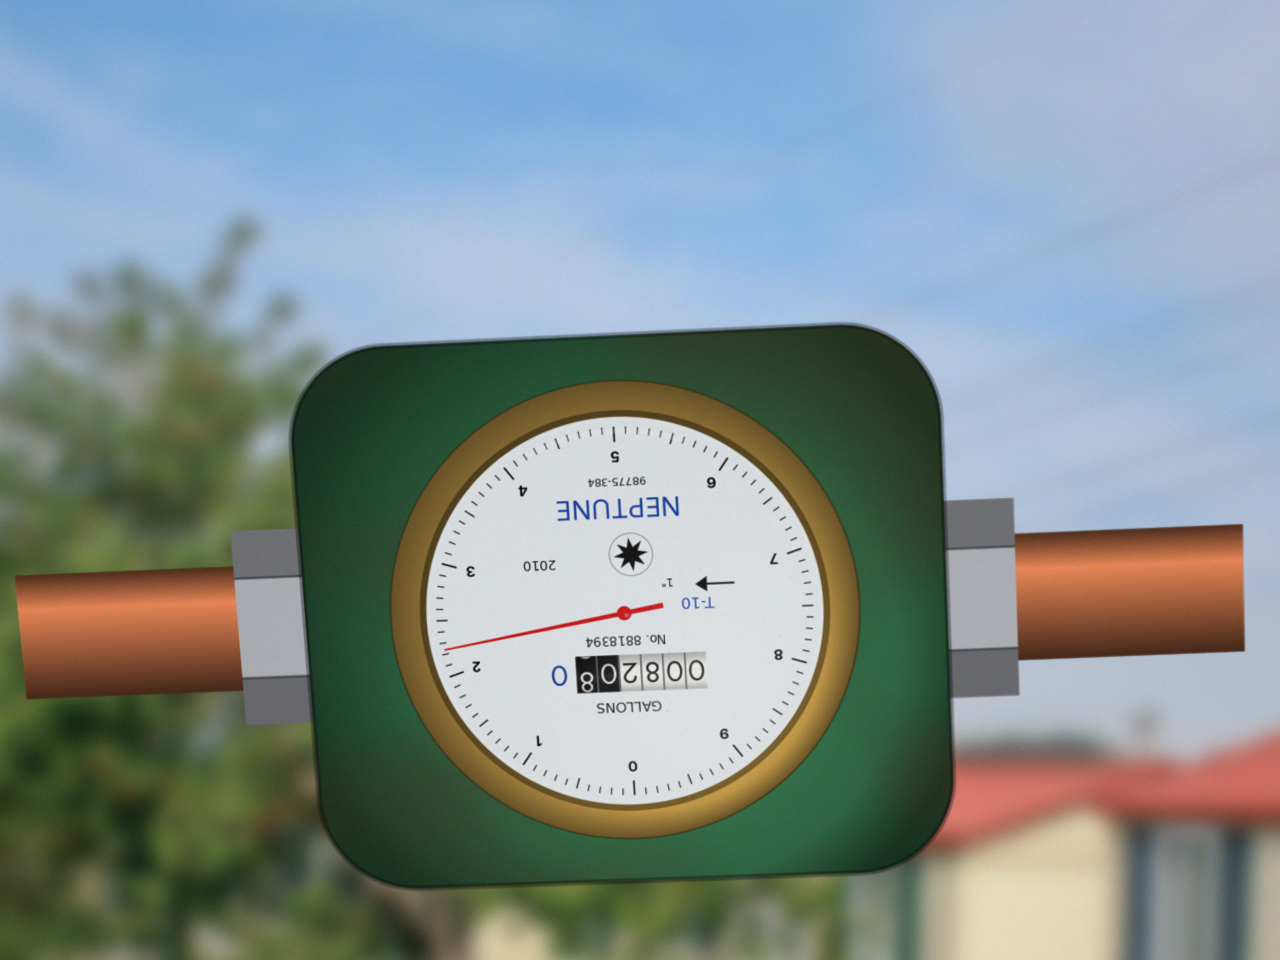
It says 82082.2 gal
